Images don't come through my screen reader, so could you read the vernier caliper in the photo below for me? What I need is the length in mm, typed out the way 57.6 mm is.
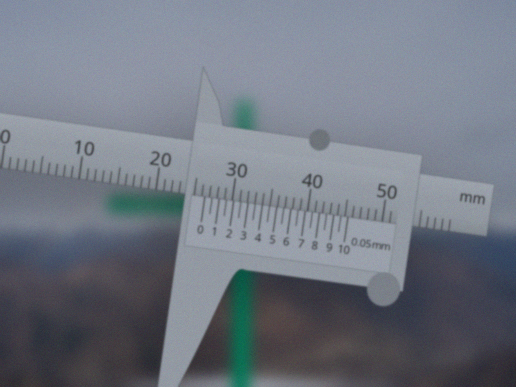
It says 26.4 mm
